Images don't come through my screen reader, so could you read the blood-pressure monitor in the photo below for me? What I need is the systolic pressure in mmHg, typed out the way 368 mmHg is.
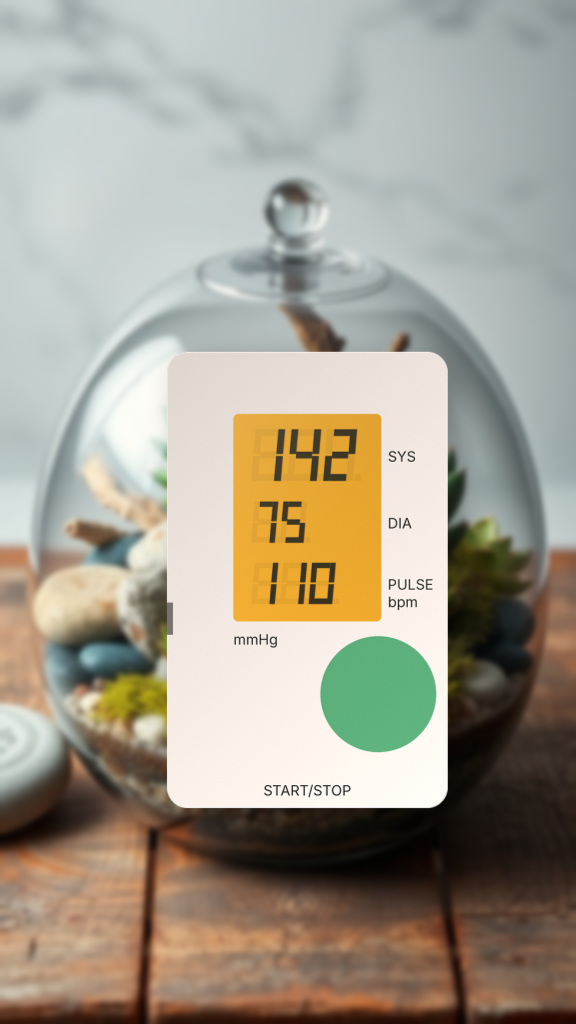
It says 142 mmHg
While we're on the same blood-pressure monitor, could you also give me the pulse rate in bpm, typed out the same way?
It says 110 bpm
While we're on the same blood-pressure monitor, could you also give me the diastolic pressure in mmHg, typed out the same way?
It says 75 mmHg
